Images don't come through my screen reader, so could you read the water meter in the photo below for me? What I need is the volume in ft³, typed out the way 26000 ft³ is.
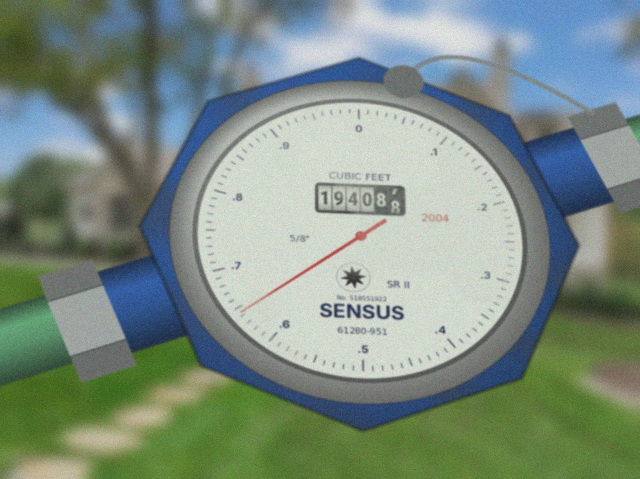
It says 194087.64 ft³
